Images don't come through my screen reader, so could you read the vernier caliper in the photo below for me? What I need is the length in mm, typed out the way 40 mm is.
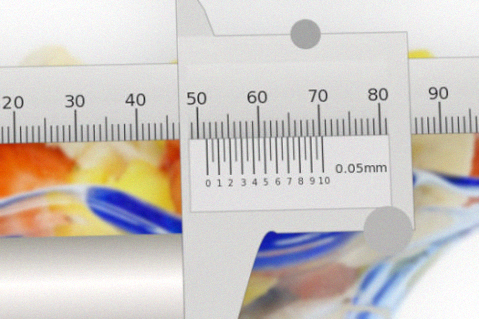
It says 51.4 mm
